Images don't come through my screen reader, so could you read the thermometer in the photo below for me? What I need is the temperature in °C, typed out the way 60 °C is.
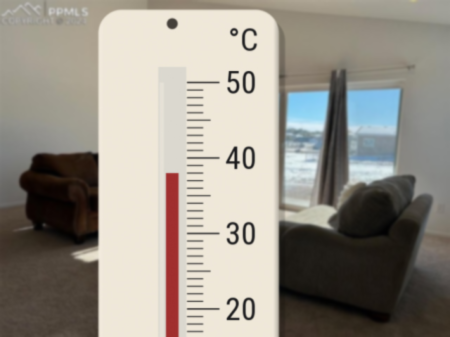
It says 38 °C
